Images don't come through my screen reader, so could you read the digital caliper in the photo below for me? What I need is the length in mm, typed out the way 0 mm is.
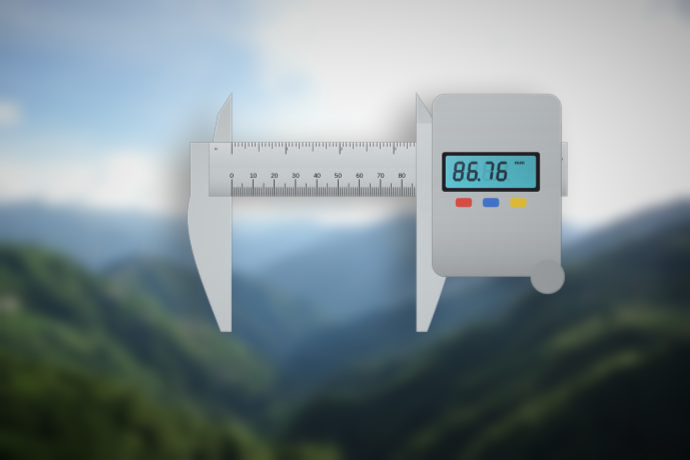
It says 86.76 mm
